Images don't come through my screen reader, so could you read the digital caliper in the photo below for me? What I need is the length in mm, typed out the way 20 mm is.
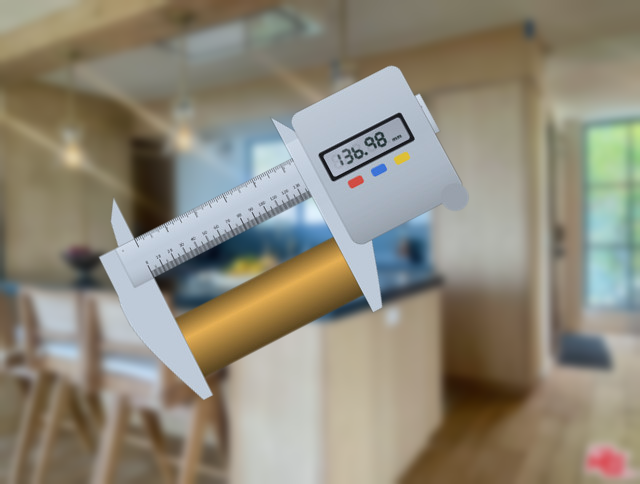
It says 136.98 mm
